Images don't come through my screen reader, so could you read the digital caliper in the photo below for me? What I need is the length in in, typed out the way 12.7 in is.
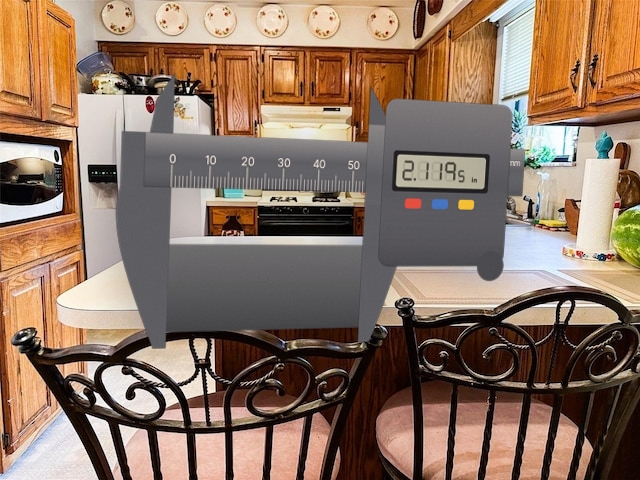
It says 2.1195 in
